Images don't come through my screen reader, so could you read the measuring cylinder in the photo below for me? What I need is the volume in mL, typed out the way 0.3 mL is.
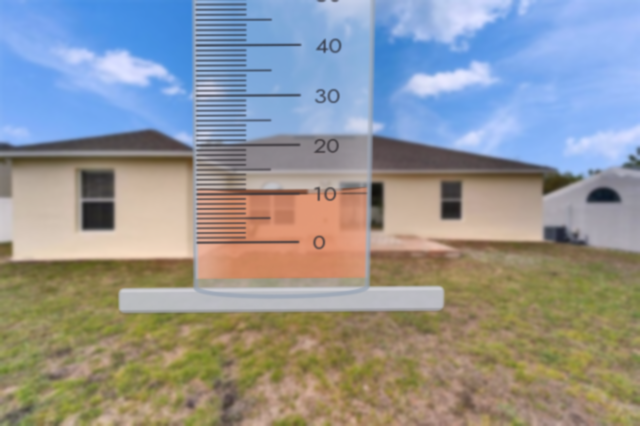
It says 10 mL
